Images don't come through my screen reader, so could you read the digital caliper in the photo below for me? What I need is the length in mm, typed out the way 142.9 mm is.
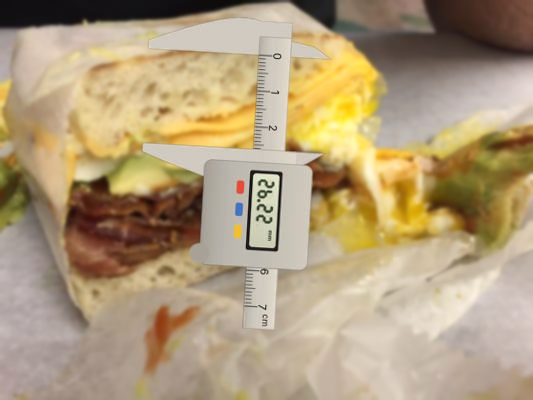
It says 26.22 mm
